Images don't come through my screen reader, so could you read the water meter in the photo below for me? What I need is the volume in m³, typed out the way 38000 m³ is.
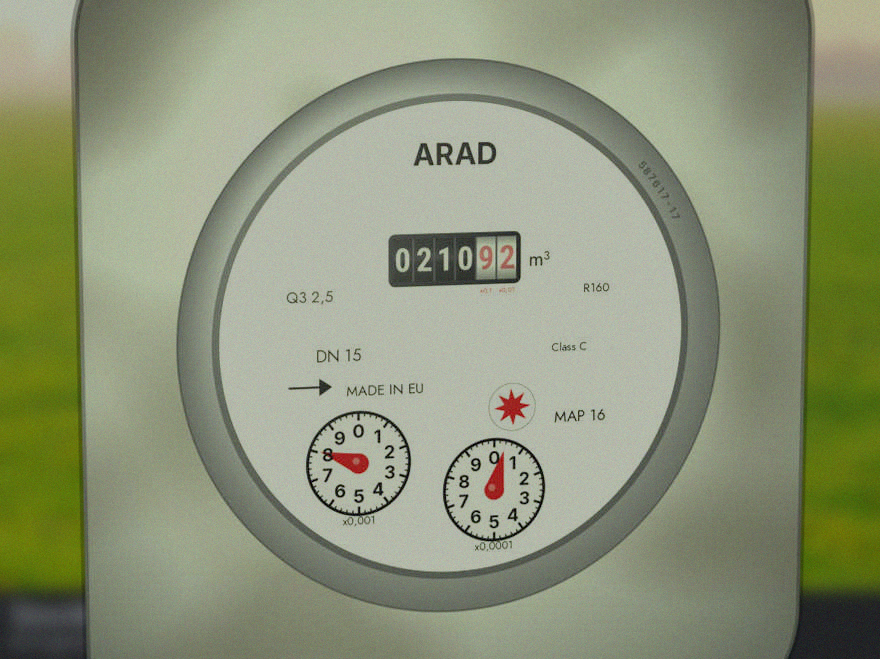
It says 210.9280 m³
